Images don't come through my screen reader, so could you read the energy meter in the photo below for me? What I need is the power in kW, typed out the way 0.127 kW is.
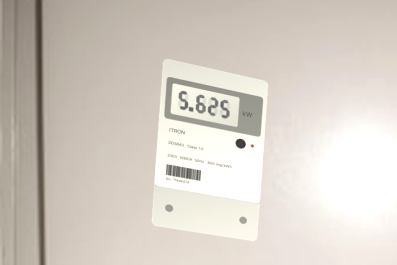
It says 5.625 kW
